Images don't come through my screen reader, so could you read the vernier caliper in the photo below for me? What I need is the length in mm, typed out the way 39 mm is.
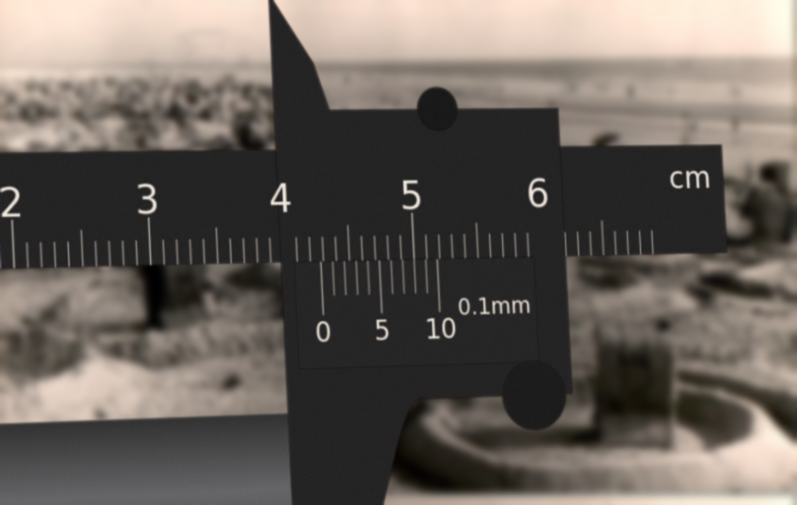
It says 42.8 mm
